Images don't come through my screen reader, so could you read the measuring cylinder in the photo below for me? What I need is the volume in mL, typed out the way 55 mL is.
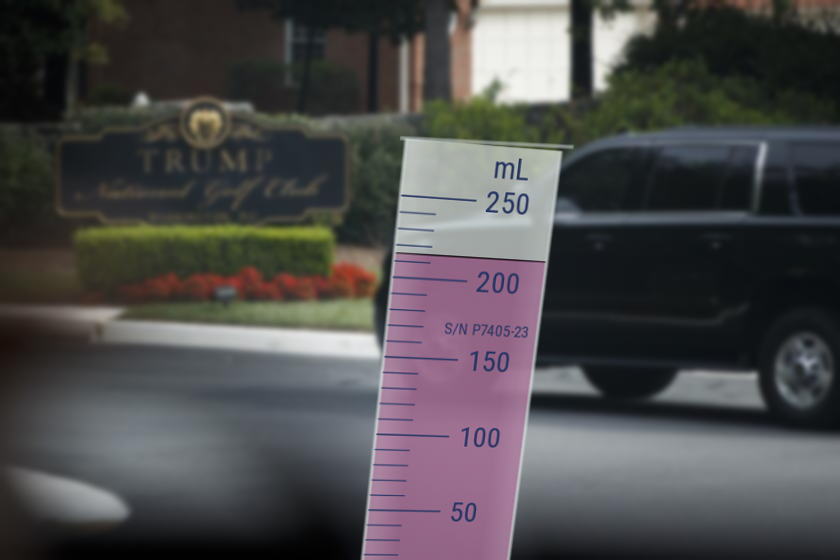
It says 215 mL
